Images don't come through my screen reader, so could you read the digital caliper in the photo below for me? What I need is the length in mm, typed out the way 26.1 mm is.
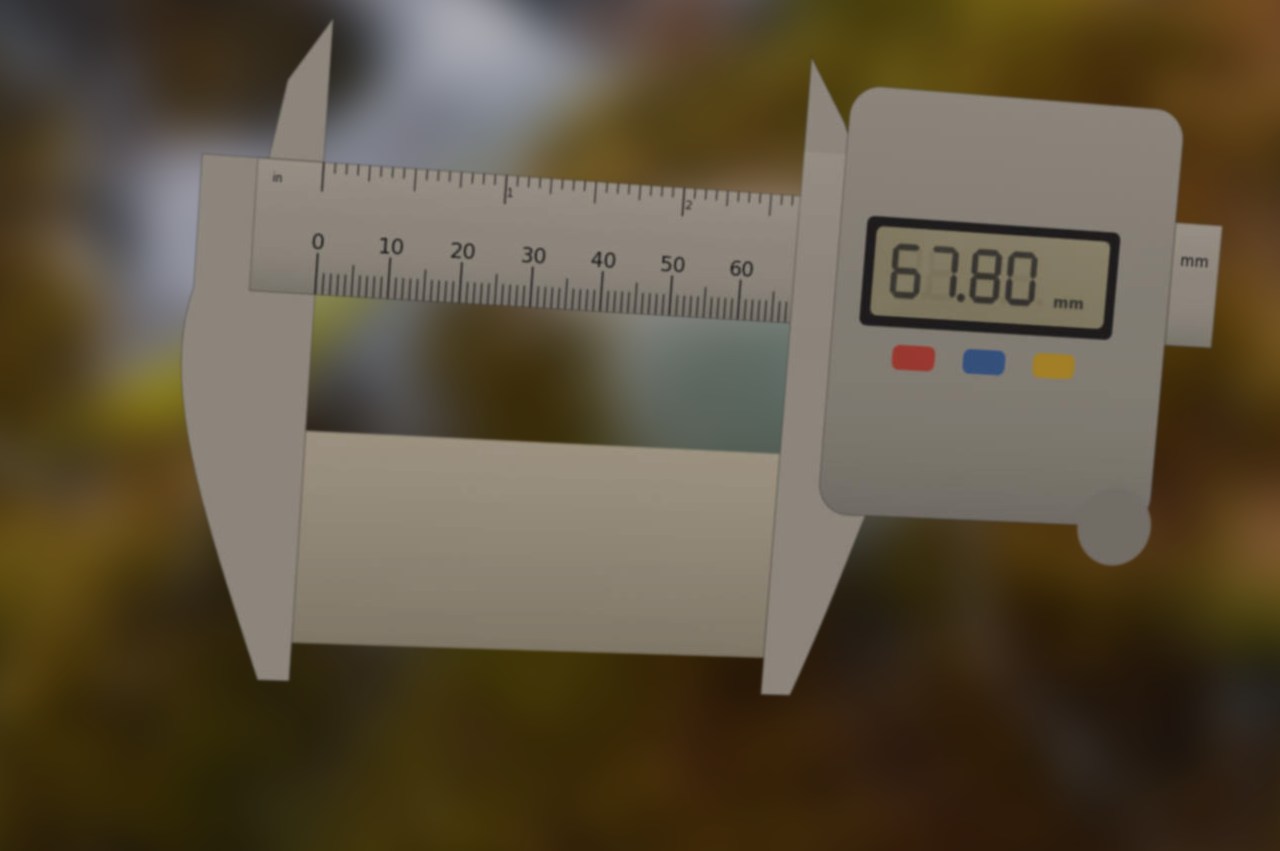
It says 67.80 mm
